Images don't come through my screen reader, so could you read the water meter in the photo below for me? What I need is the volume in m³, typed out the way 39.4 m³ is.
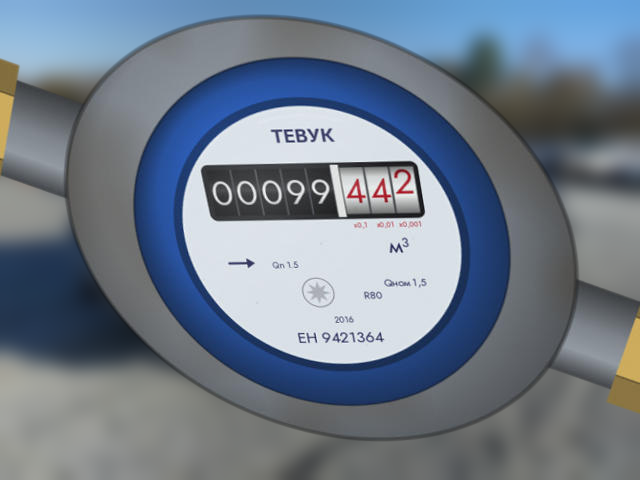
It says 99.442 m³
